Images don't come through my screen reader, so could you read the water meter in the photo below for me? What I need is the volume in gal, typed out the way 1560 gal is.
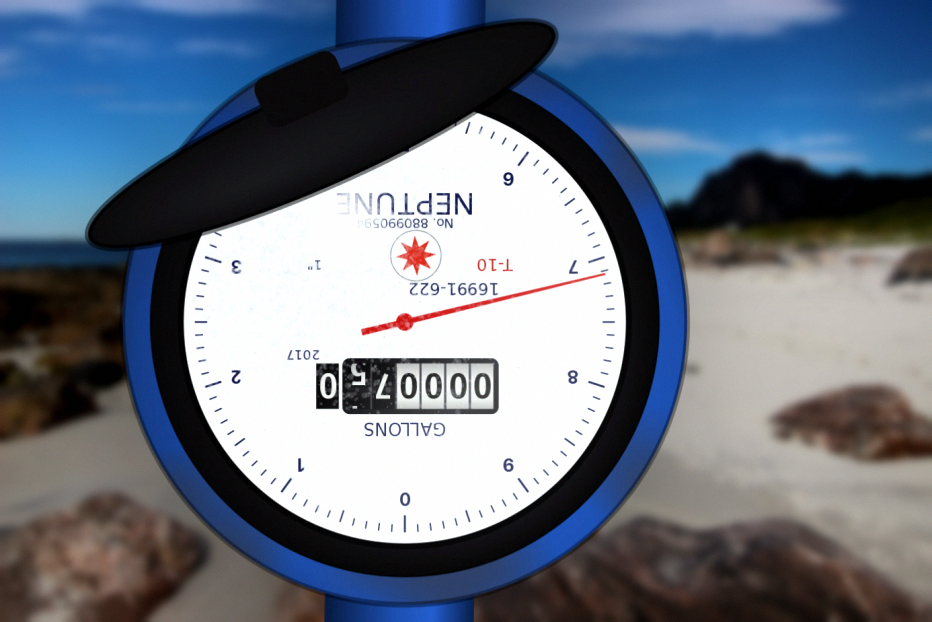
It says 747.1 gal
